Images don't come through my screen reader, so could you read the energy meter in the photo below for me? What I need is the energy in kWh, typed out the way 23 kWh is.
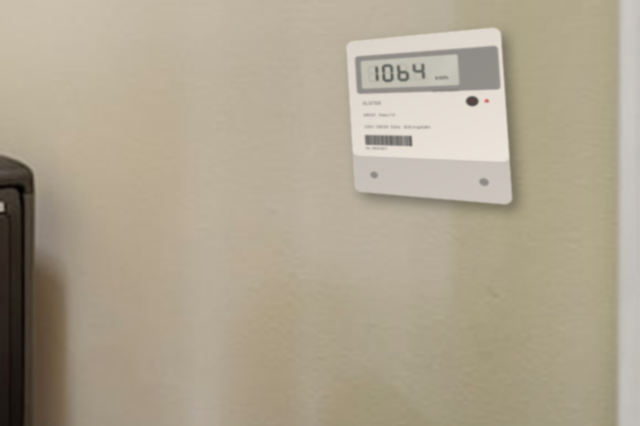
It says 1064 kWh
